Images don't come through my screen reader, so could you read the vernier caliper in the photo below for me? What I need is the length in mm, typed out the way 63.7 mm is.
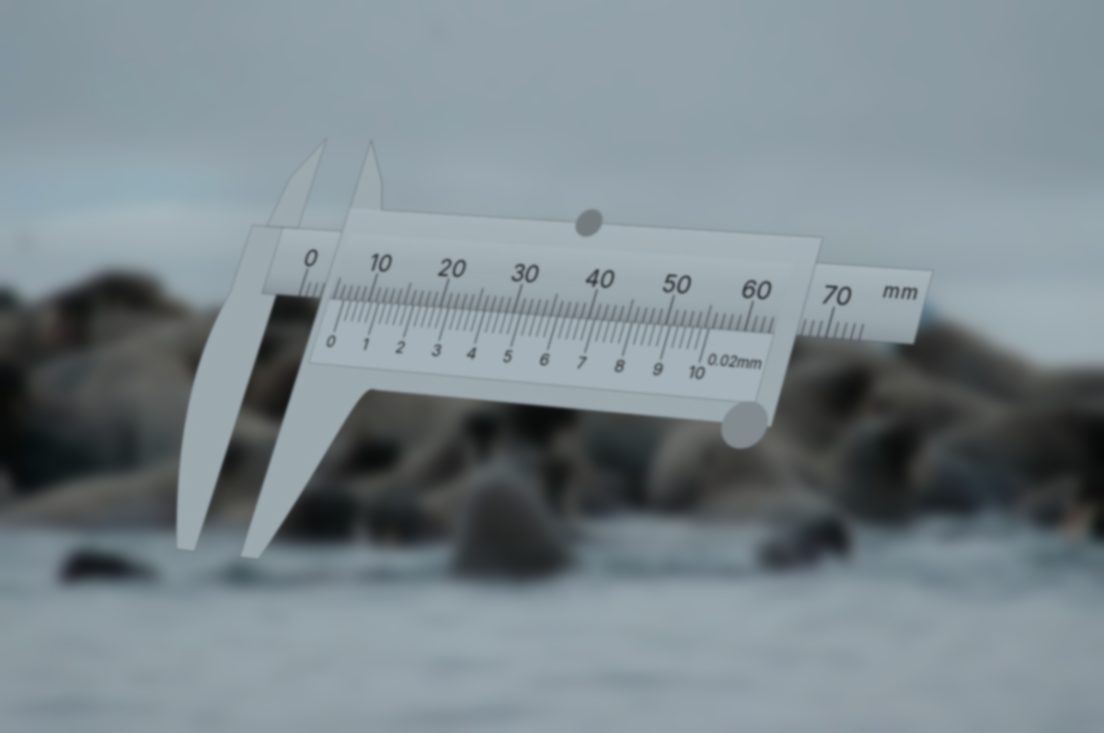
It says 6.5 mm
